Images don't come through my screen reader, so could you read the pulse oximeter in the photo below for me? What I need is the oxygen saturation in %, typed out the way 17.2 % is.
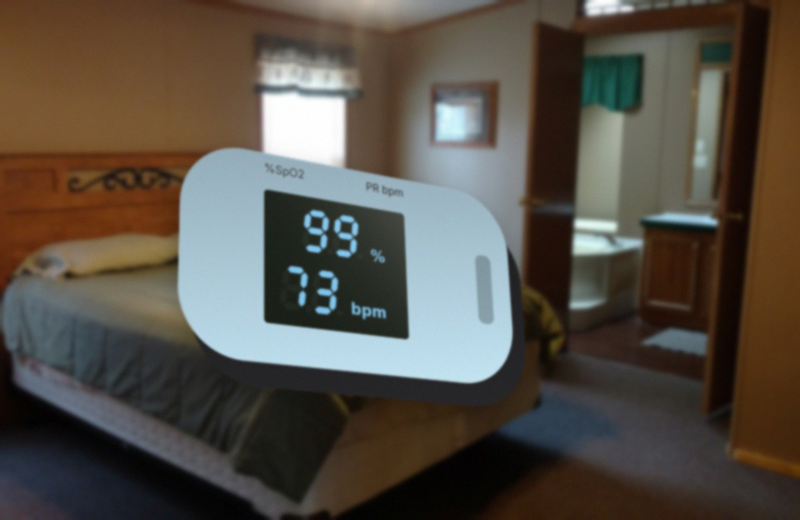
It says 99 %
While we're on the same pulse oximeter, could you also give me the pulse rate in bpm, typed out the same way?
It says 73 bpm
